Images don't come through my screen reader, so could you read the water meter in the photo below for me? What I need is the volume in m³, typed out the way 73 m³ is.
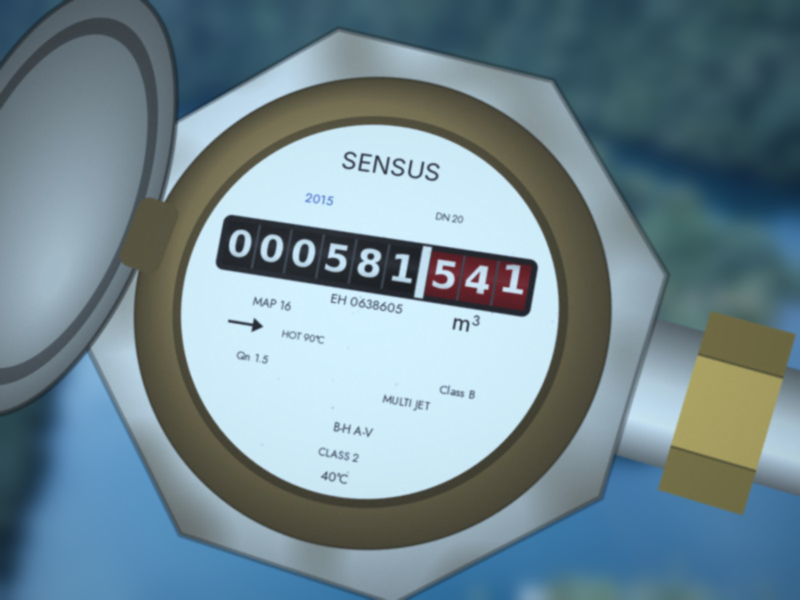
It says 581.541 m³
